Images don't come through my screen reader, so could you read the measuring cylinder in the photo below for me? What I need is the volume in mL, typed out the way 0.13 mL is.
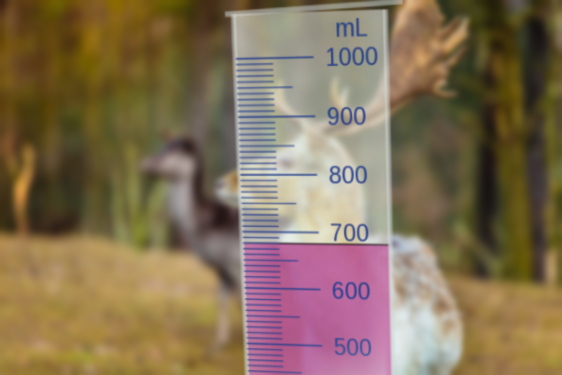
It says 680 mL
